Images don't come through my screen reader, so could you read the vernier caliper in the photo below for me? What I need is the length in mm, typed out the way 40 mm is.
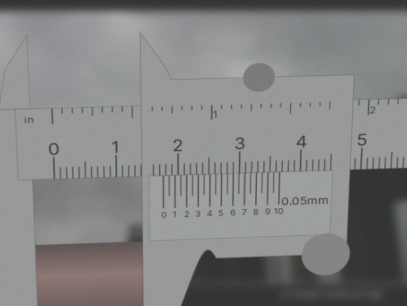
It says 17.6 mm
